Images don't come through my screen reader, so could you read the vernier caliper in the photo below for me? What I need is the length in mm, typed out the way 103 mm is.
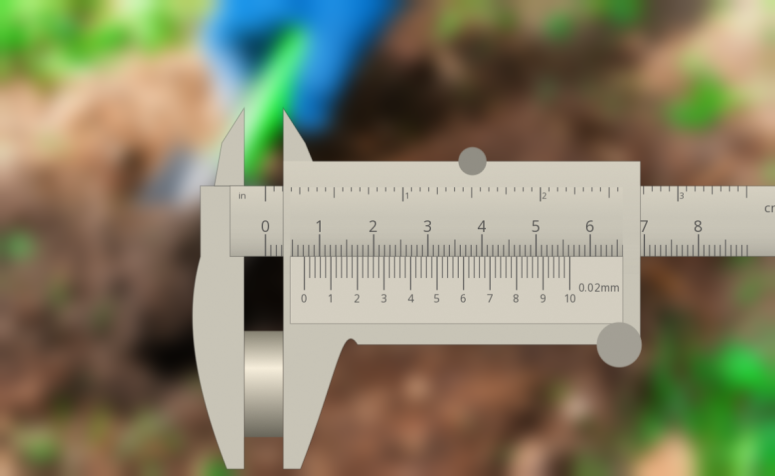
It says 7.2 mm
